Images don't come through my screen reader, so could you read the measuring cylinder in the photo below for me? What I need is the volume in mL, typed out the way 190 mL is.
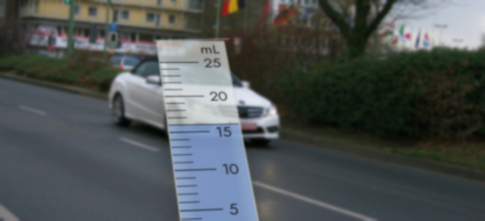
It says 16 mL
